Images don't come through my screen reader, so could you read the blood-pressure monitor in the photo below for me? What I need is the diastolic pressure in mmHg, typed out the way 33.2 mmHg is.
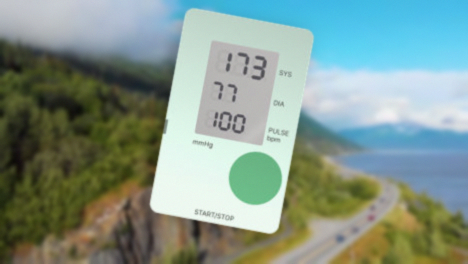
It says 77 mmHg
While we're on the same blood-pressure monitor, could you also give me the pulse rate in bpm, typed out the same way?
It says 100 bpm
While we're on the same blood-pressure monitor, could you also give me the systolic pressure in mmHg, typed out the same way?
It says 173 mmHg
